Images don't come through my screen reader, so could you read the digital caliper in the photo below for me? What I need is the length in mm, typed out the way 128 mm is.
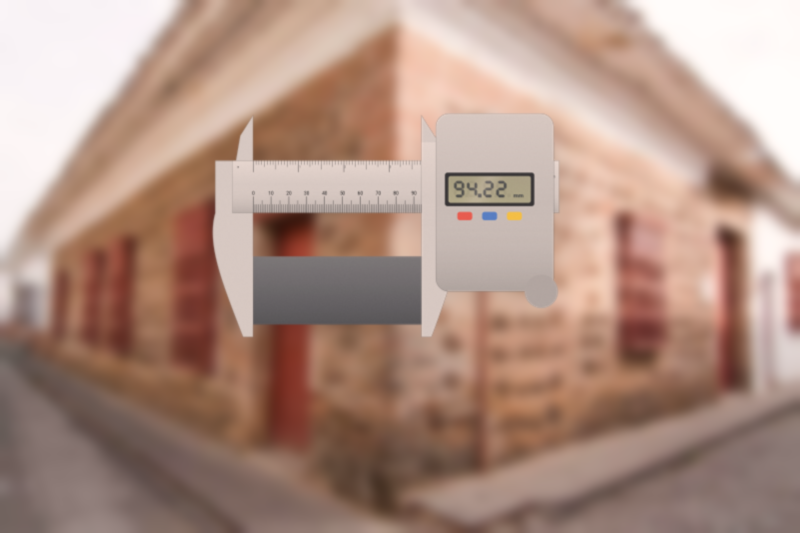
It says 94.22 mm
